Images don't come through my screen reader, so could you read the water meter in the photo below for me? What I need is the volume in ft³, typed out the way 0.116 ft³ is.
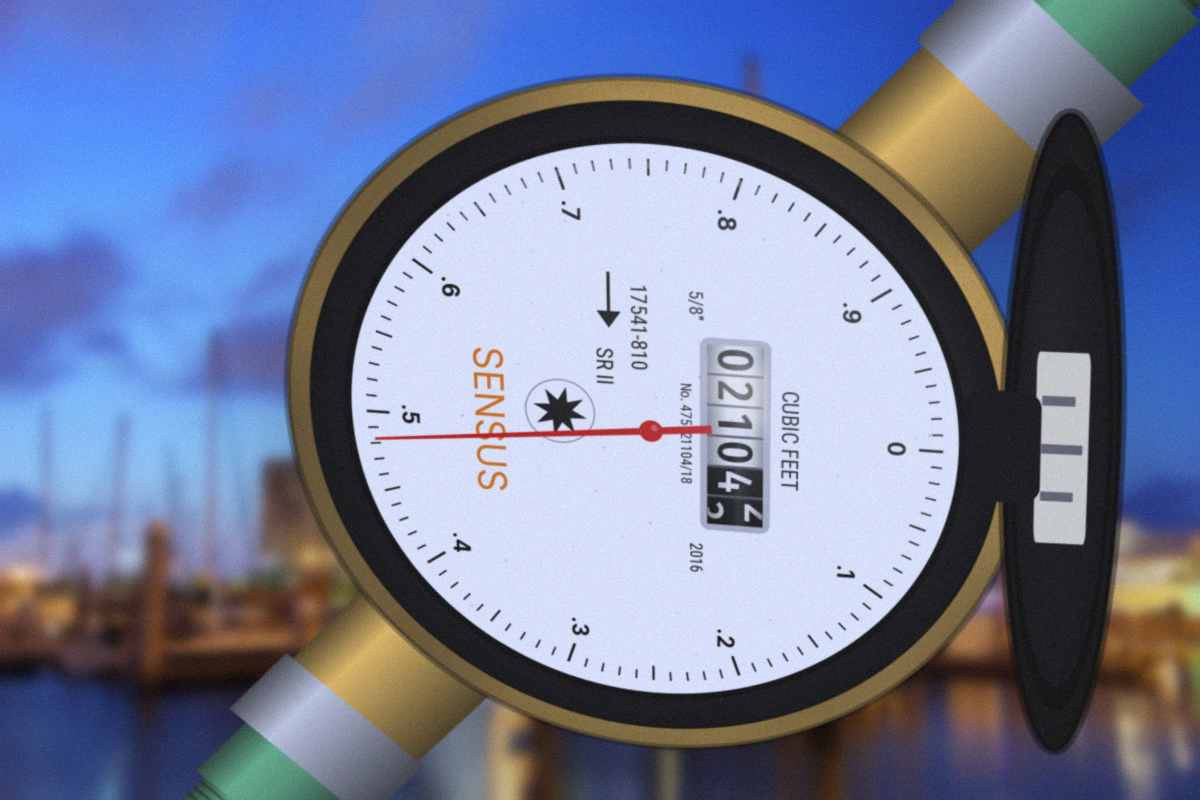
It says 21042.48 ft³
